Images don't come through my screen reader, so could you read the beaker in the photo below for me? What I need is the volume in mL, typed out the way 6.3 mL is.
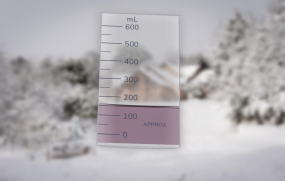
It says 150 mL
